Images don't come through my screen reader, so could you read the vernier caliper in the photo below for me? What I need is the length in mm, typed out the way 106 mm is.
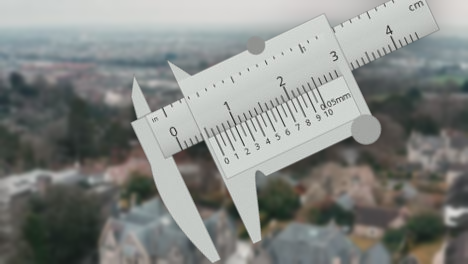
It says 6.0 mm
